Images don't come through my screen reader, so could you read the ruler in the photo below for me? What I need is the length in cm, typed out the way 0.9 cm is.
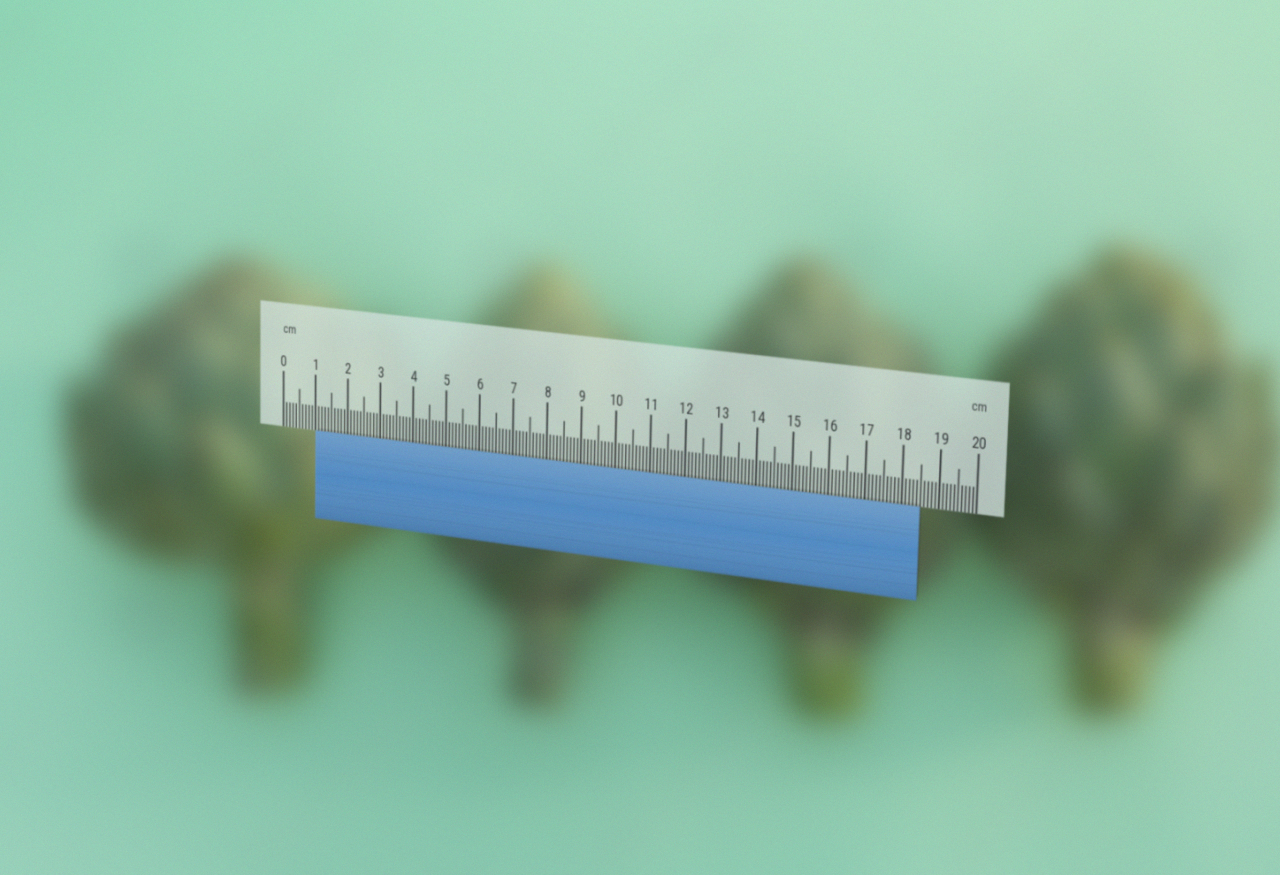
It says 17.5 cm
